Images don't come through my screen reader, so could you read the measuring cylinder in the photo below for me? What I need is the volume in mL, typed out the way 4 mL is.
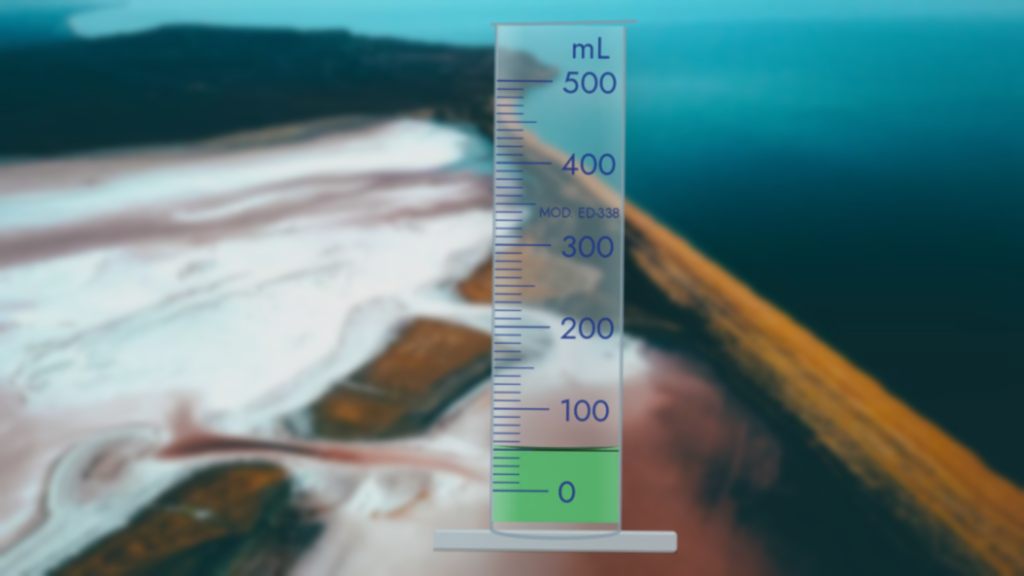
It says 50 mL
